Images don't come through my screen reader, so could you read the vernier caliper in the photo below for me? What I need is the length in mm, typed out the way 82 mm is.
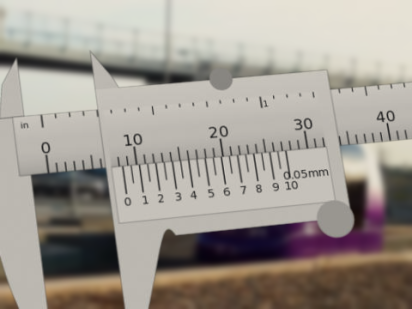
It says 8.4 mm
